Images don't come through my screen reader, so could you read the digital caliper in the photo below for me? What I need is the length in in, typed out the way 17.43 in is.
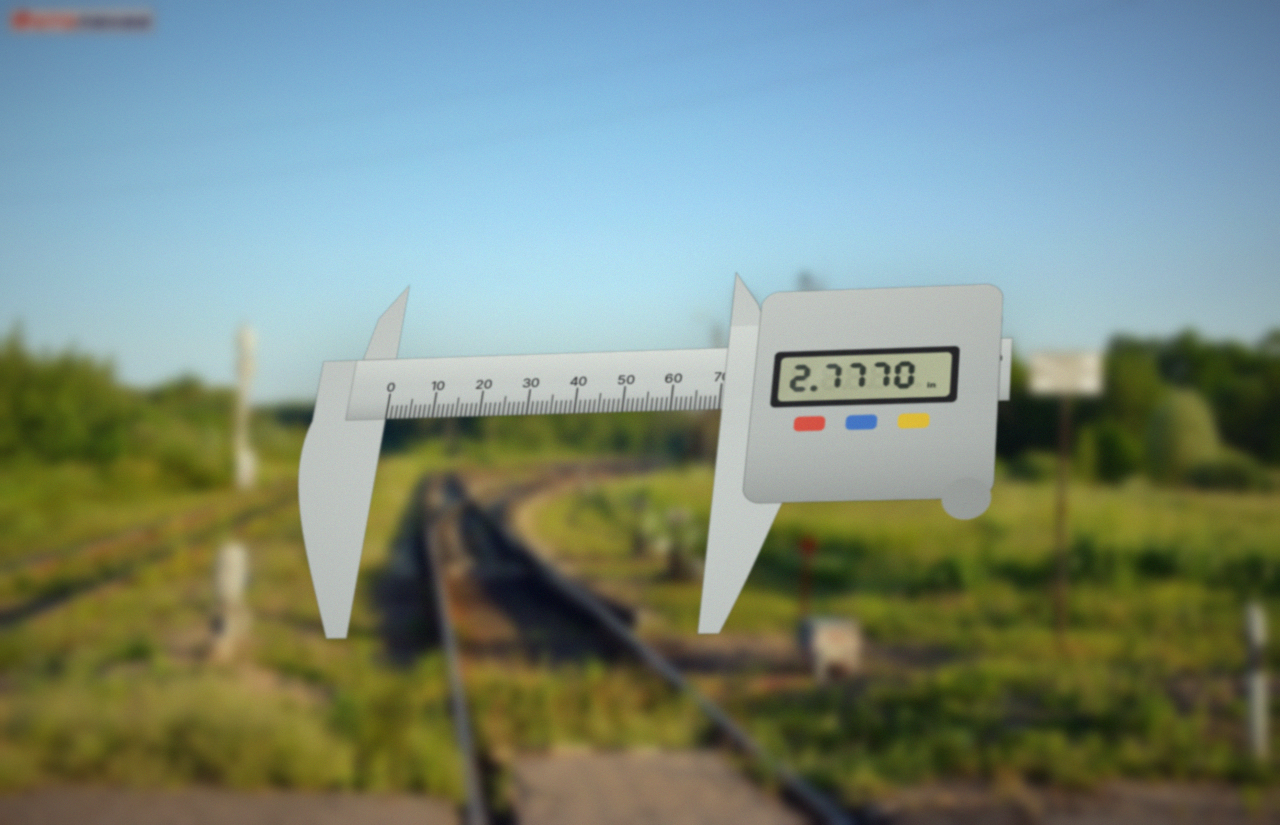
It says 2.7770 in
